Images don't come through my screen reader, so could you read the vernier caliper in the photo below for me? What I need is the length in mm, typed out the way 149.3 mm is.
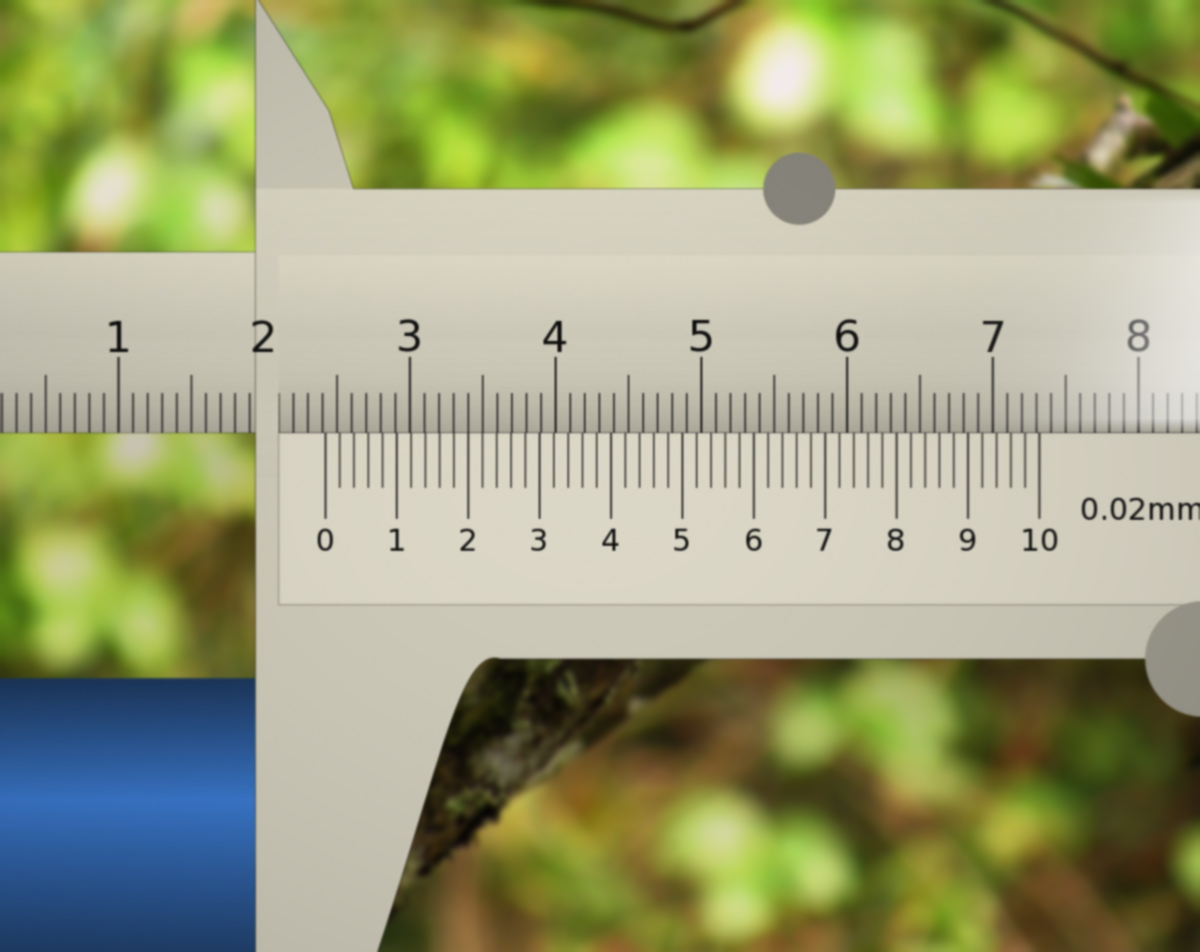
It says 24.2 mm
